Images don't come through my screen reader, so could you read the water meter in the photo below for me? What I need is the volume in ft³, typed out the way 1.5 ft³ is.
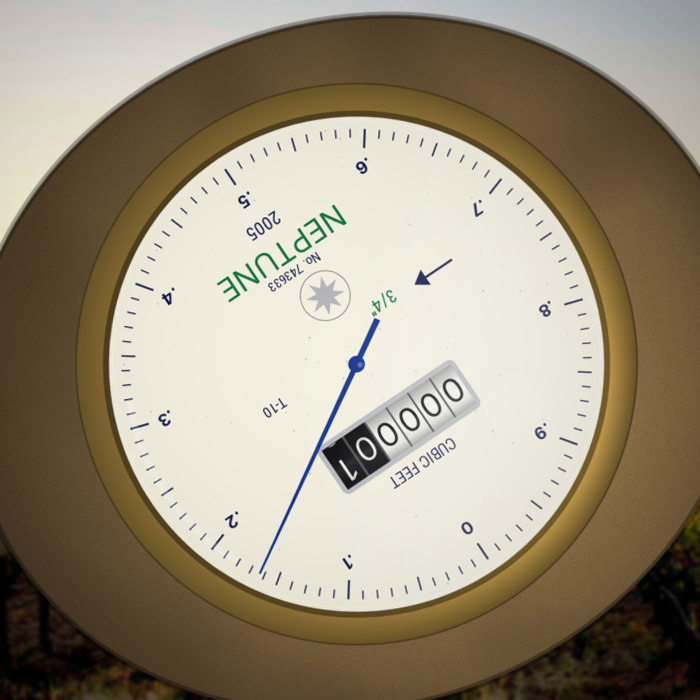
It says 1.16 ft³
